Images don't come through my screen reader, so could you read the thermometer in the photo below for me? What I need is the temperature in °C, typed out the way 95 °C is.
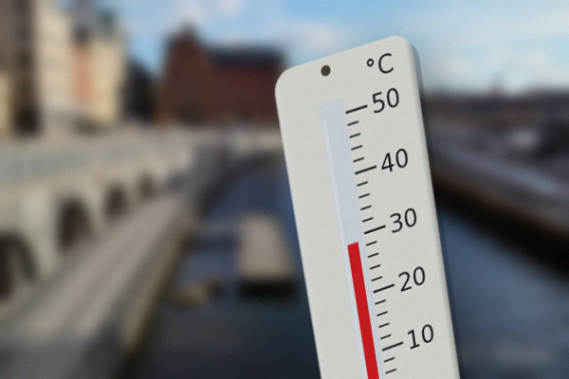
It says 29 °C
